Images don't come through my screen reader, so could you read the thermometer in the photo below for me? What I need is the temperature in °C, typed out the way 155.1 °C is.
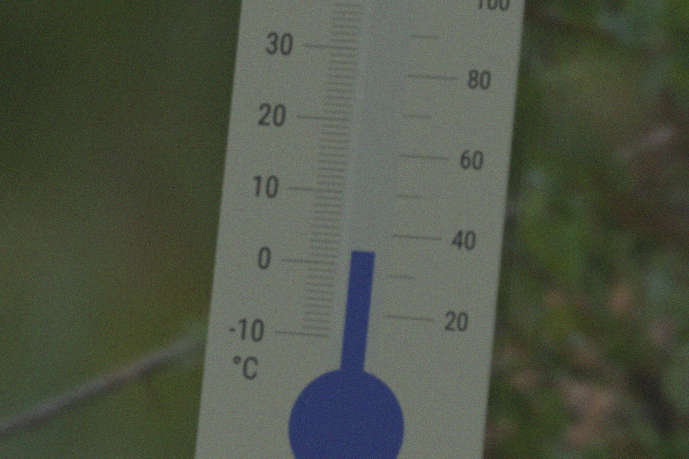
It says 2 °C
